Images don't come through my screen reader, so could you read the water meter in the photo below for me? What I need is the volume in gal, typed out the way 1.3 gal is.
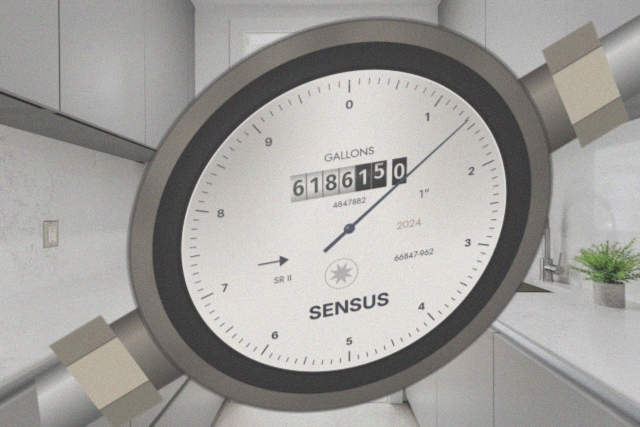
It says 6186151.4 gal
